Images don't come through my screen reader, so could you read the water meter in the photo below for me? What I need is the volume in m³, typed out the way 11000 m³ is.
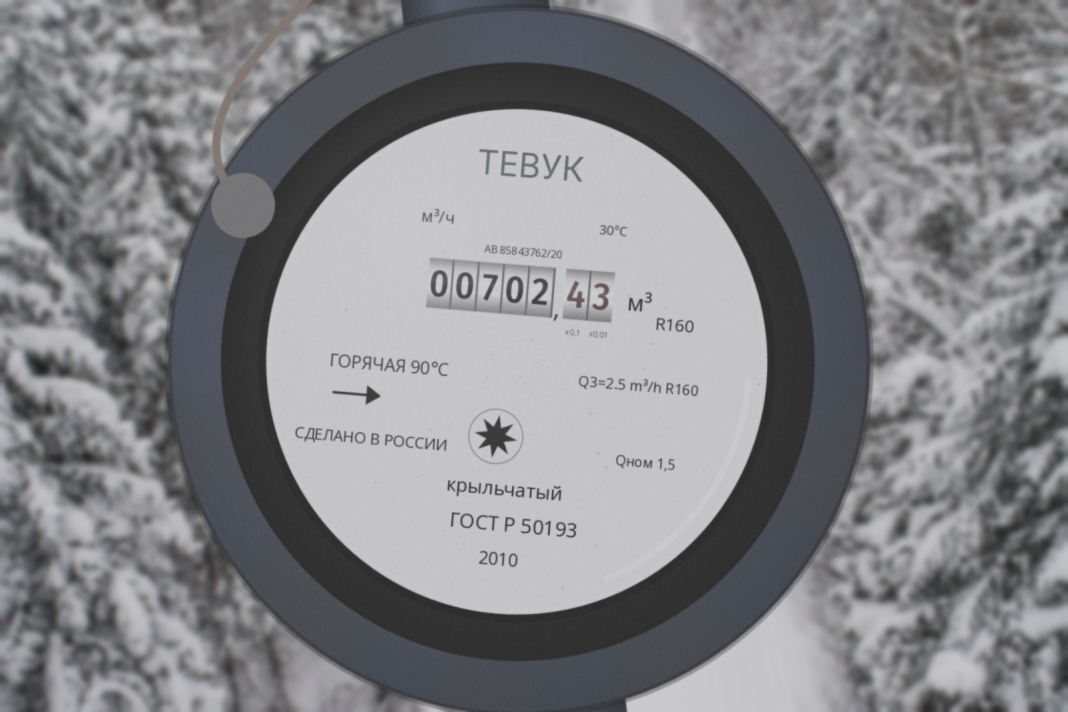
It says 702.43 m³
